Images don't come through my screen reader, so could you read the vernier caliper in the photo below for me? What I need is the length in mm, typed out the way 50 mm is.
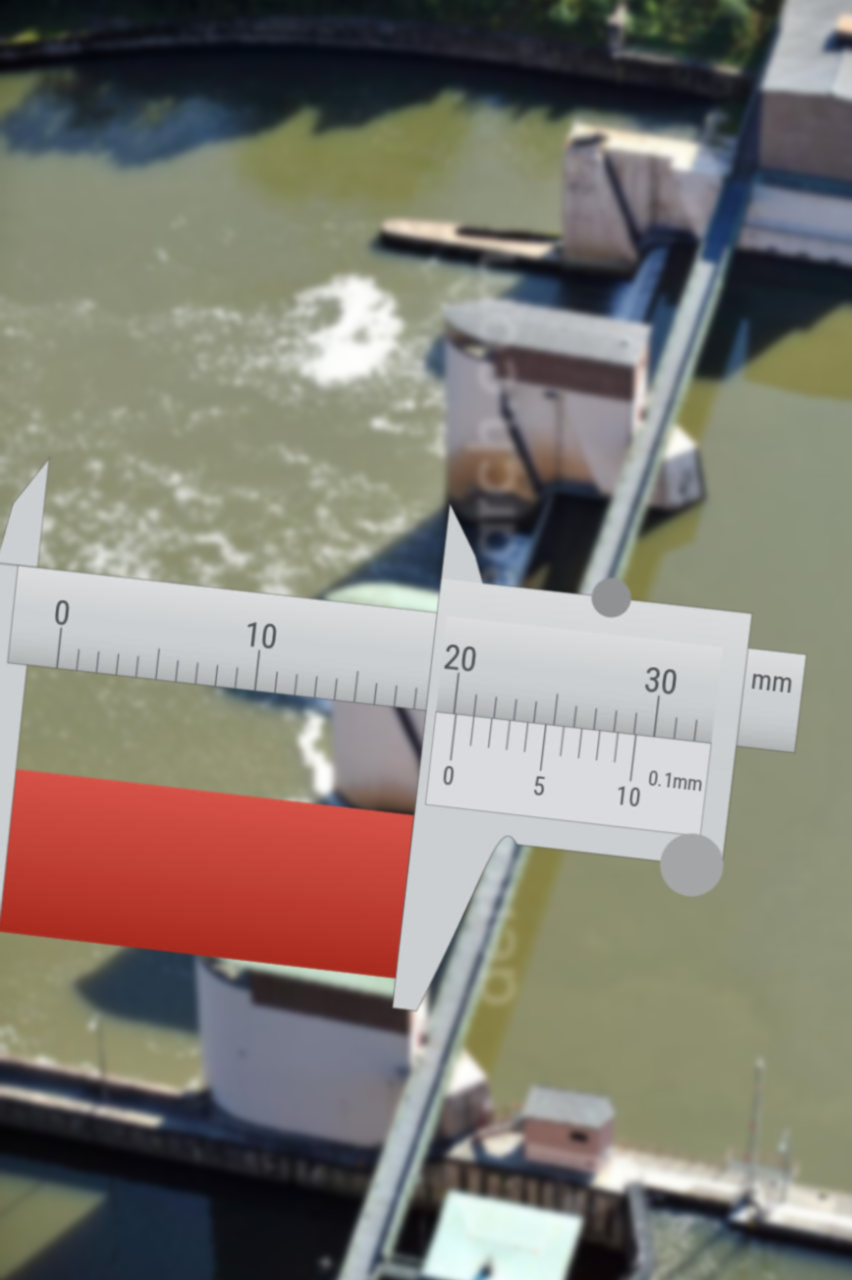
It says 20.1 mm
